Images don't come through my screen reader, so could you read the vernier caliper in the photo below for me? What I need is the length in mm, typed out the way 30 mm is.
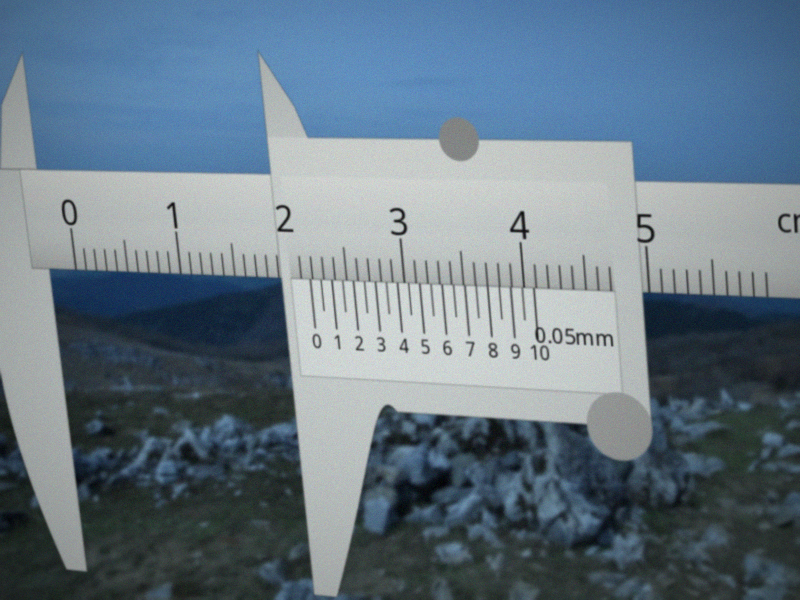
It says 21.8 mm
